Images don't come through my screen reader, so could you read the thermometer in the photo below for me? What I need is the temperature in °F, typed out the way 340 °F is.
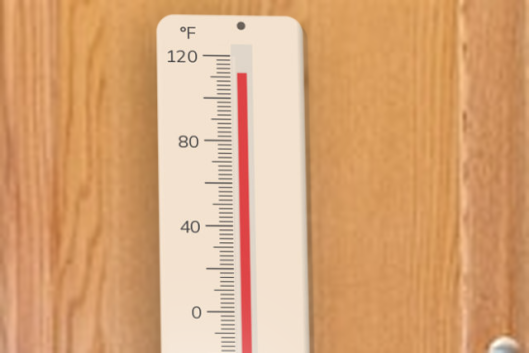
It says 112 °F
